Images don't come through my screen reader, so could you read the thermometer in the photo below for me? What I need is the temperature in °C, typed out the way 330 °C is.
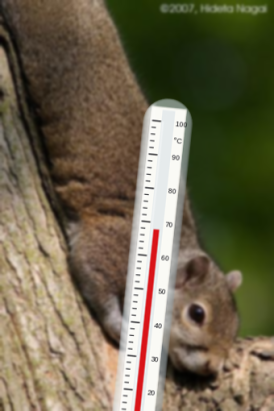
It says 68 °C
